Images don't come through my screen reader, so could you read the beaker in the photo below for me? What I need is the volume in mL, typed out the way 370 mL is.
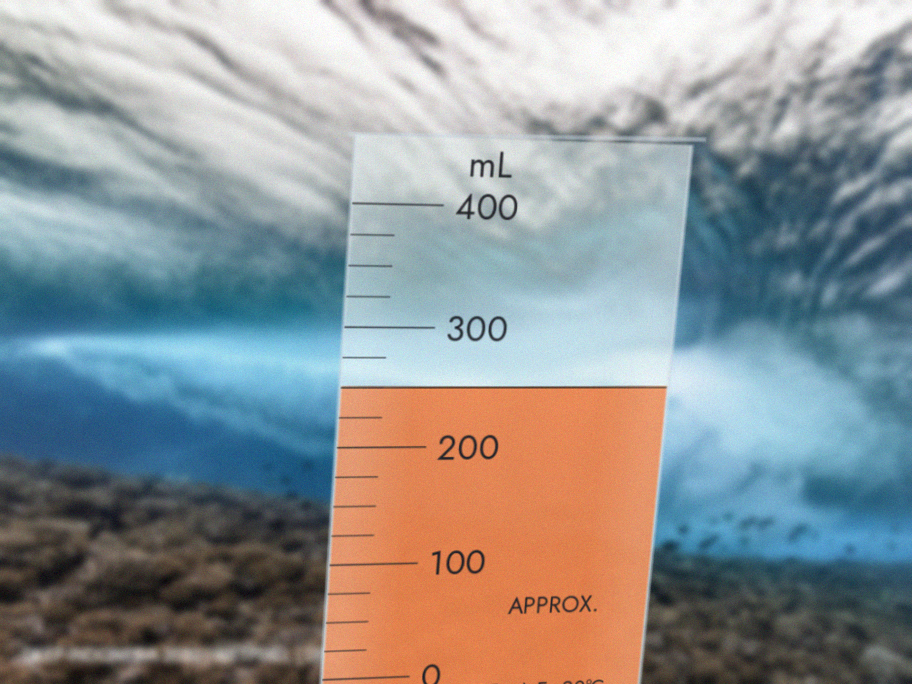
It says 250 mL
